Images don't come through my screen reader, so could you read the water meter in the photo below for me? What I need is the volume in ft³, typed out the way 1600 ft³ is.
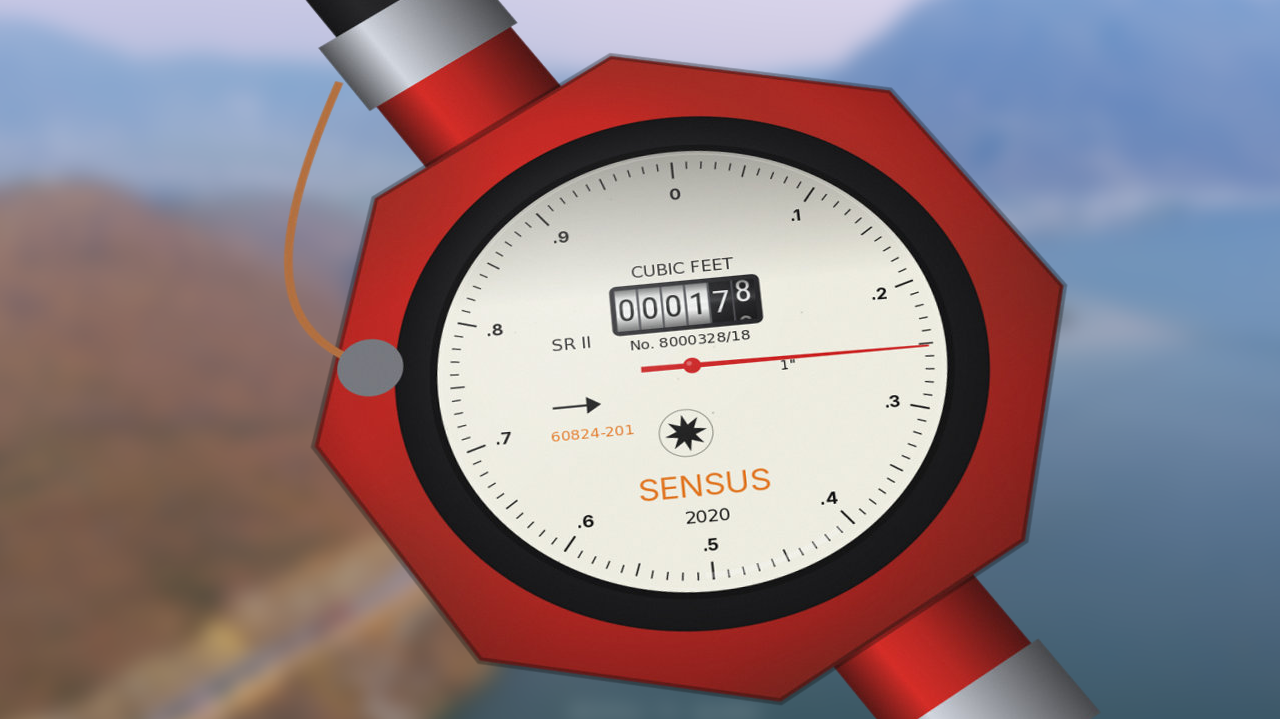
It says 178.25 ft³
